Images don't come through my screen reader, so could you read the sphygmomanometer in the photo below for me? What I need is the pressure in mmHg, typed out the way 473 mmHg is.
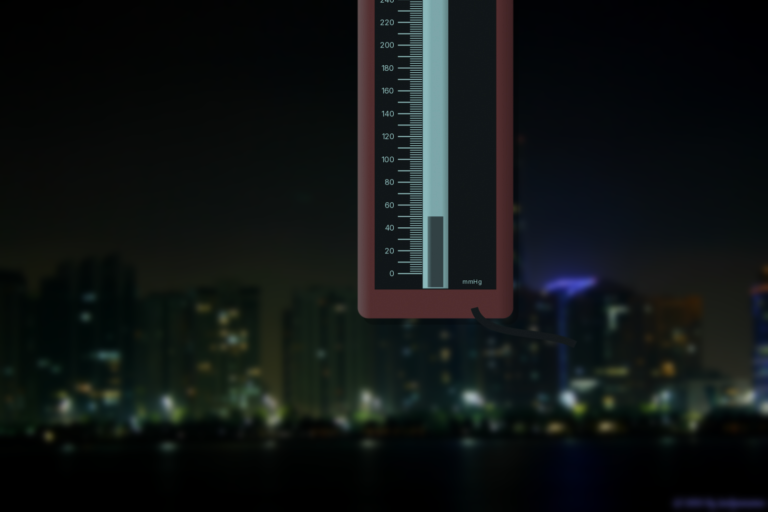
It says 50 mmHg
